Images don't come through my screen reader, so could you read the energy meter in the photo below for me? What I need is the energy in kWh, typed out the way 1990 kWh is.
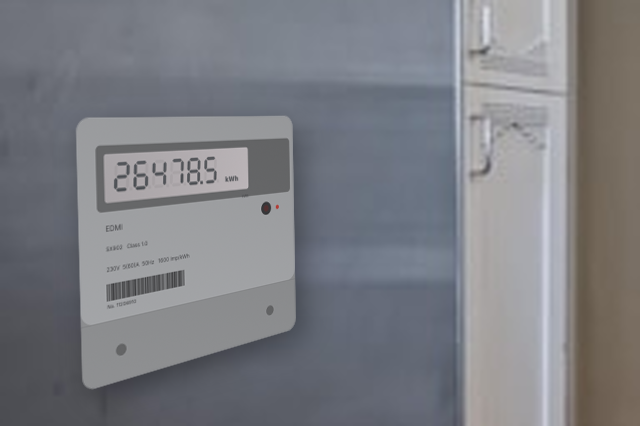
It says 26478.5 kWh
